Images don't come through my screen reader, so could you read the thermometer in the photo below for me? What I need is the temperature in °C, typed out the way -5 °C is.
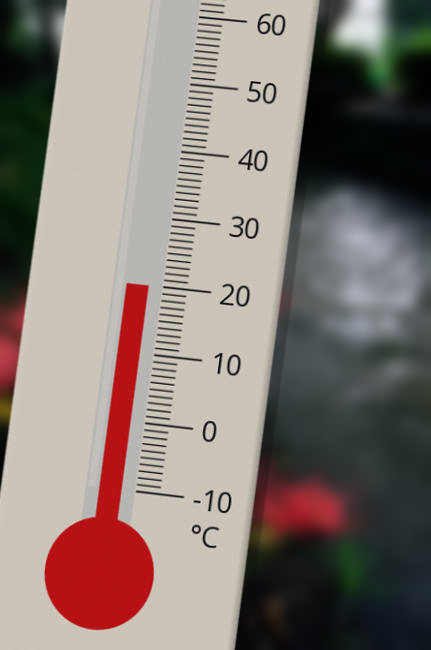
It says 20 °C
